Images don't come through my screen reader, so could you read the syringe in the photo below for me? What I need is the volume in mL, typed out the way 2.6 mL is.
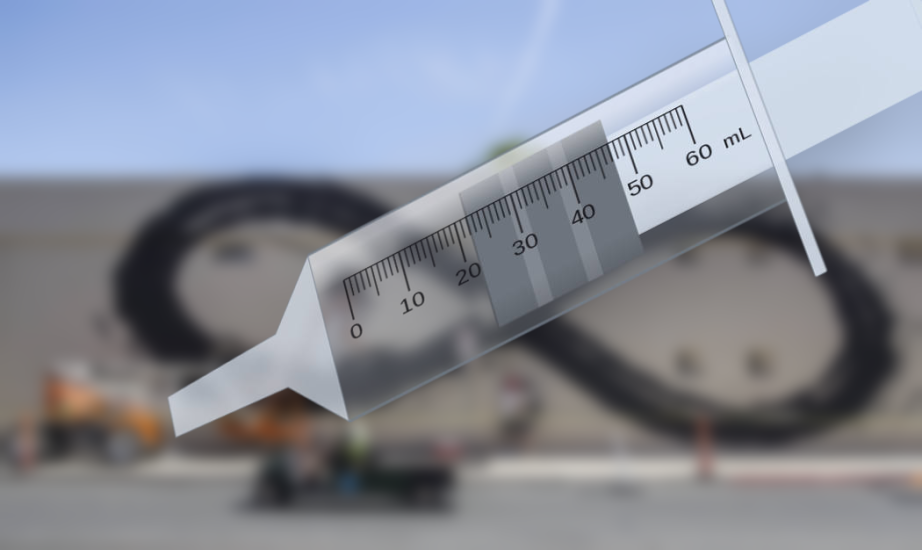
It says 22 mL
